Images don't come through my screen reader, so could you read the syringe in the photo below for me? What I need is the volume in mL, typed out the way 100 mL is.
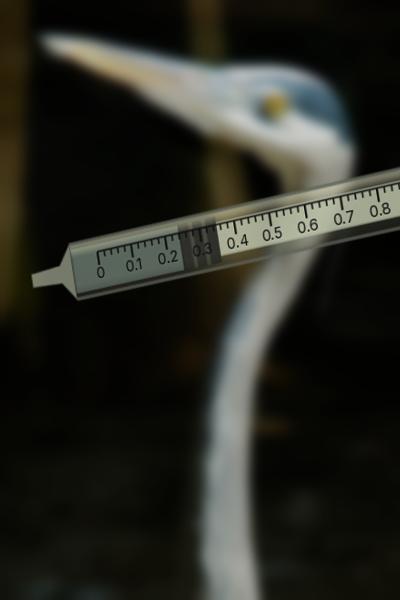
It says 0.24 mL
